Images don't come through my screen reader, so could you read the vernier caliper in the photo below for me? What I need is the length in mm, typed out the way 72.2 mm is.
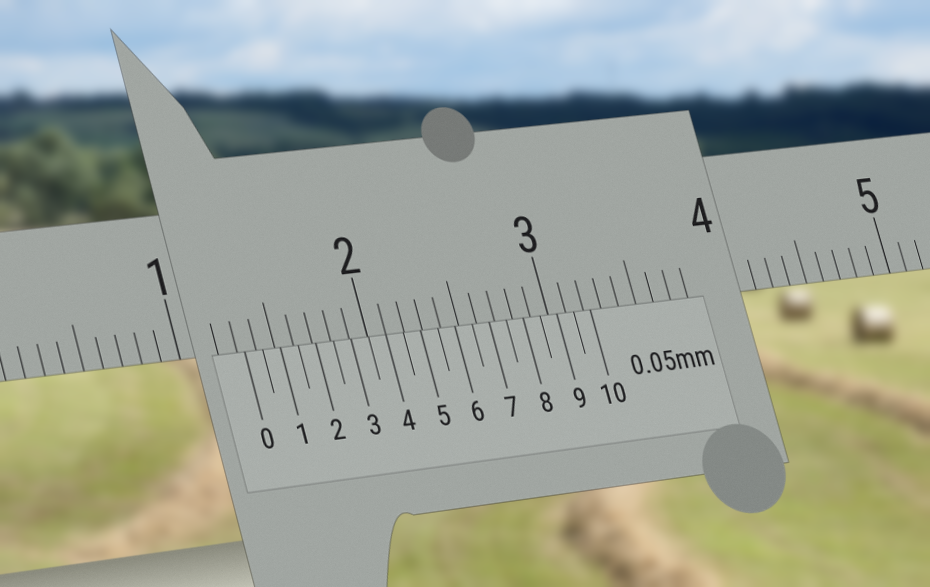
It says 13.4 mm
